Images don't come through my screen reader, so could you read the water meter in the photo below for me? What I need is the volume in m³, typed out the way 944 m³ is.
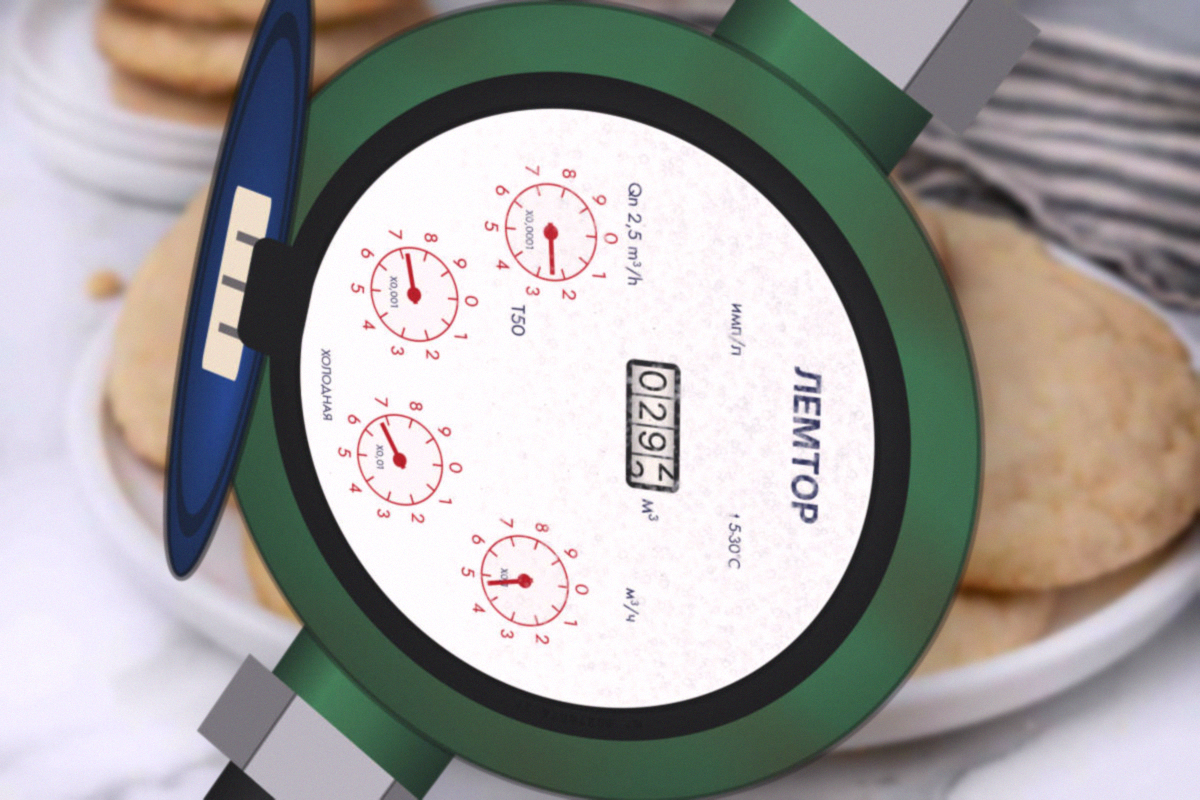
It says 292.4672 m³
